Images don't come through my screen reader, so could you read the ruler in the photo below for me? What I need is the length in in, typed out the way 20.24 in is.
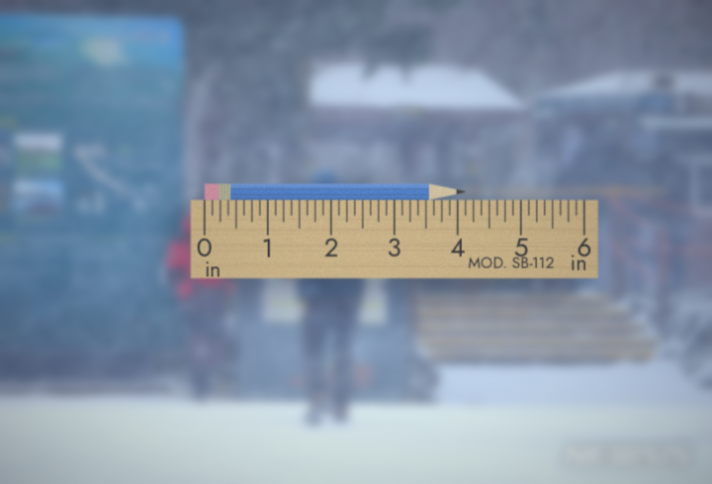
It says 4.125 in
